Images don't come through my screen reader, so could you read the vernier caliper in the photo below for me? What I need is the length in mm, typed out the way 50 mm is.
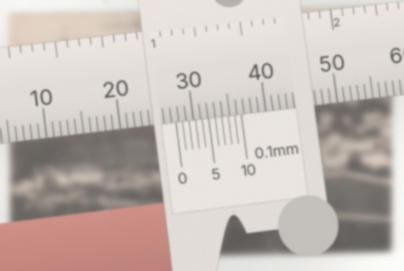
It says 27.6 mm
